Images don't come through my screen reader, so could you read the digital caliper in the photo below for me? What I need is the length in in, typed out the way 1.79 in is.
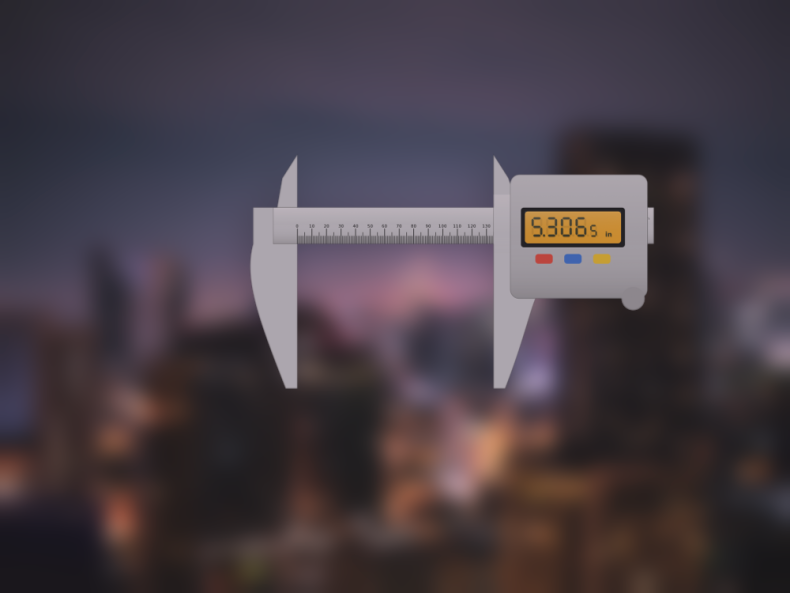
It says 5.3065 in
